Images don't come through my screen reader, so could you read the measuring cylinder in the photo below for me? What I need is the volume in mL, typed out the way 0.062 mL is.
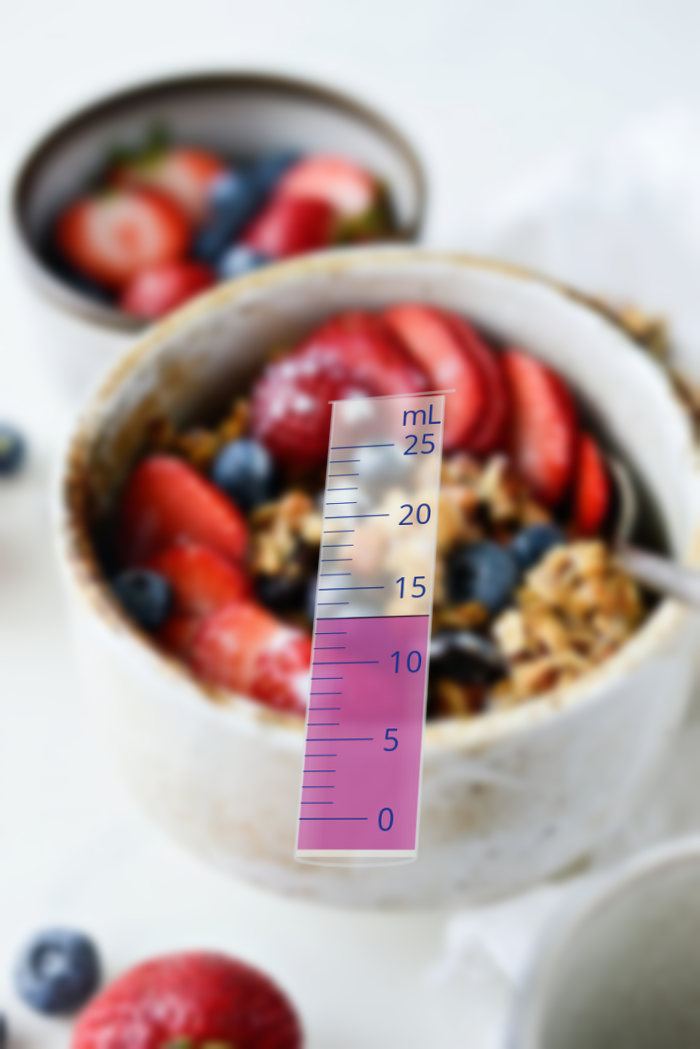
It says 13 mL
